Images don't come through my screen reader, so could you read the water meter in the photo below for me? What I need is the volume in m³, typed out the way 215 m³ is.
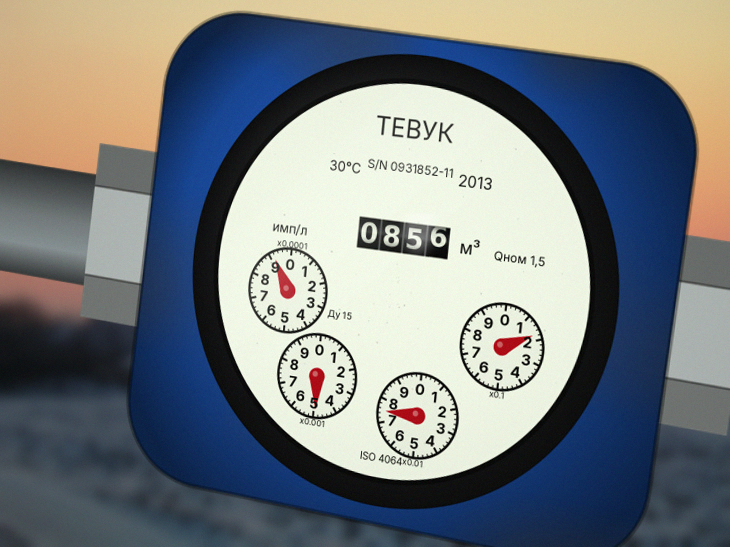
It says 856.1749 m³
